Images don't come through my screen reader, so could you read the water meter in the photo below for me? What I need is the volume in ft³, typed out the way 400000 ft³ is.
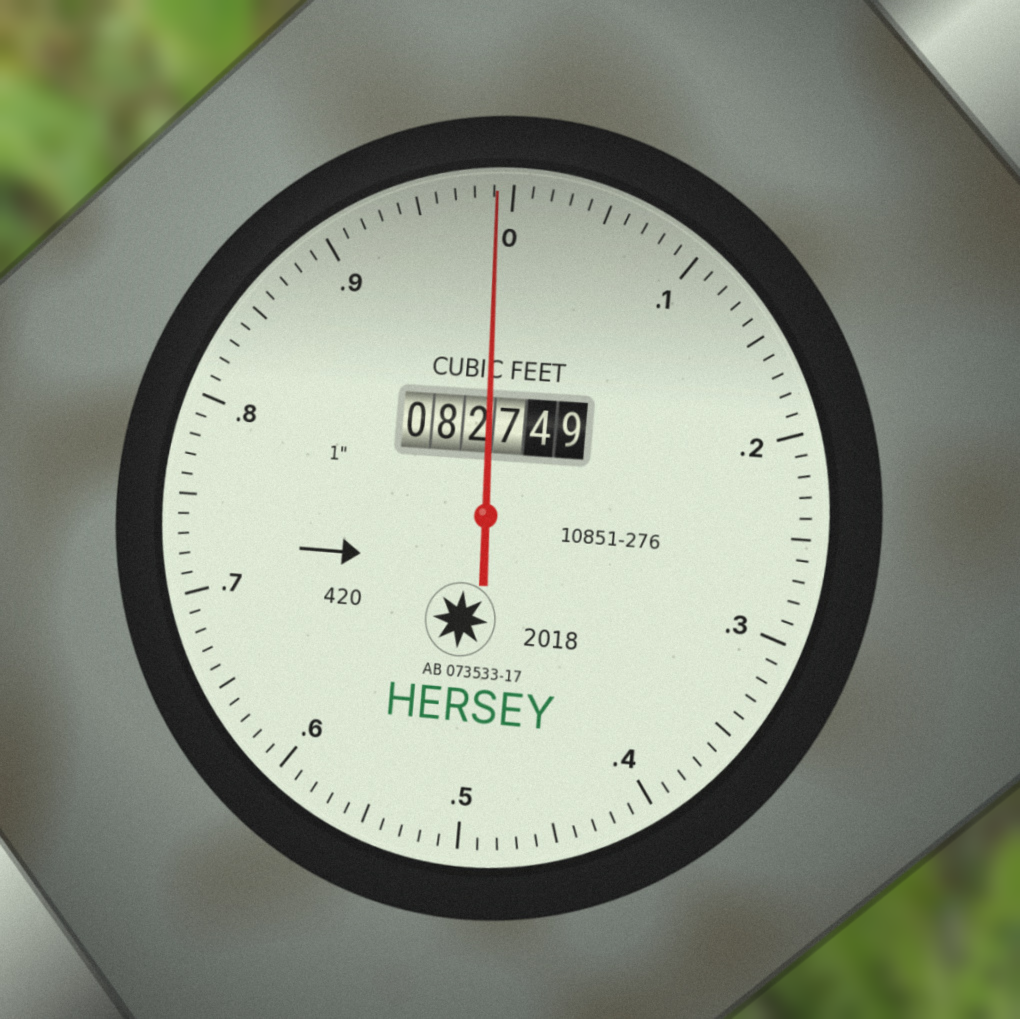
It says 82748.99 ft³
